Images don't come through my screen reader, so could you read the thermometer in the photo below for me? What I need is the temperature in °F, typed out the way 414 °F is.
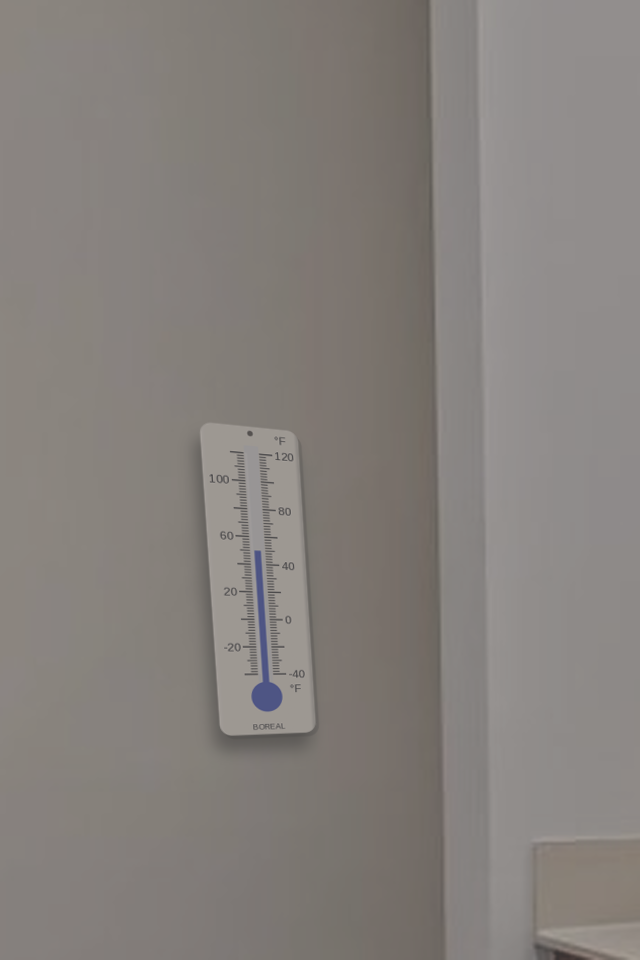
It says 50 °F
